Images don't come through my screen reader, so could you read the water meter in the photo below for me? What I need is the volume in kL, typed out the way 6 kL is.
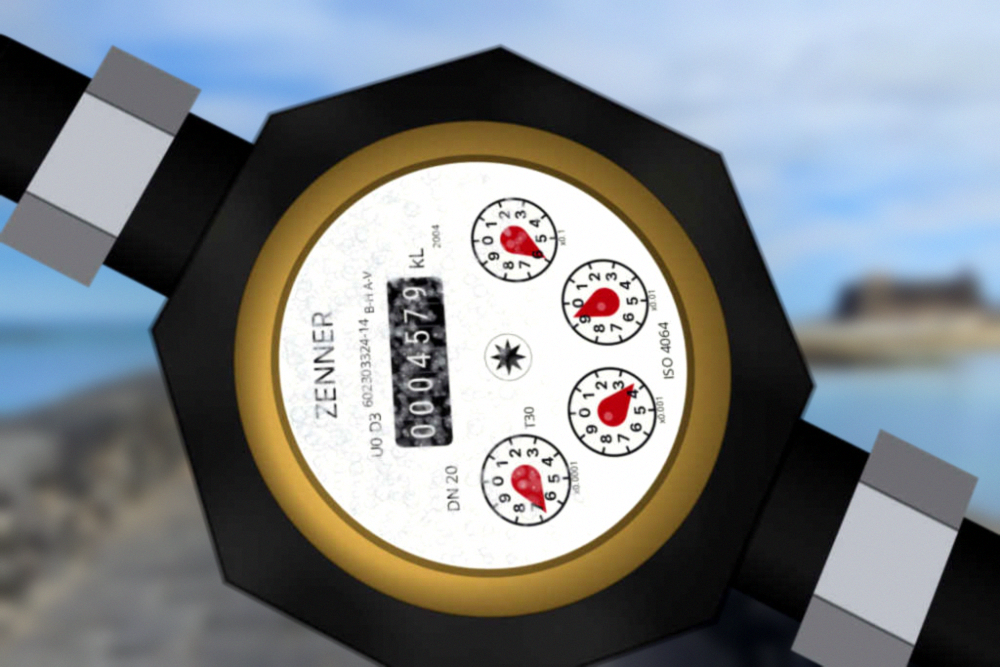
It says 4579.5936 kL
